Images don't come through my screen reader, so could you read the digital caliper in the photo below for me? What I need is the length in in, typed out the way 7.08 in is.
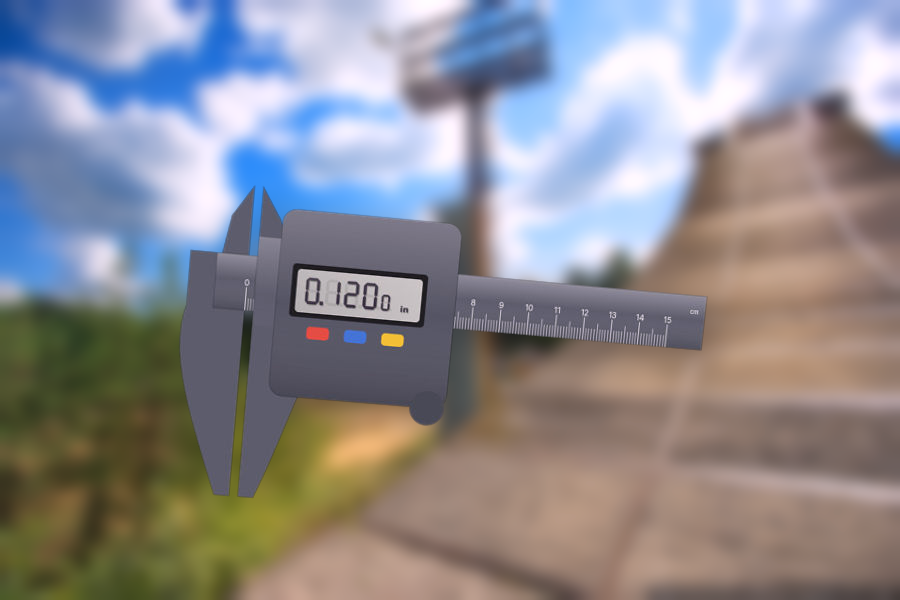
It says 0.1200 in
